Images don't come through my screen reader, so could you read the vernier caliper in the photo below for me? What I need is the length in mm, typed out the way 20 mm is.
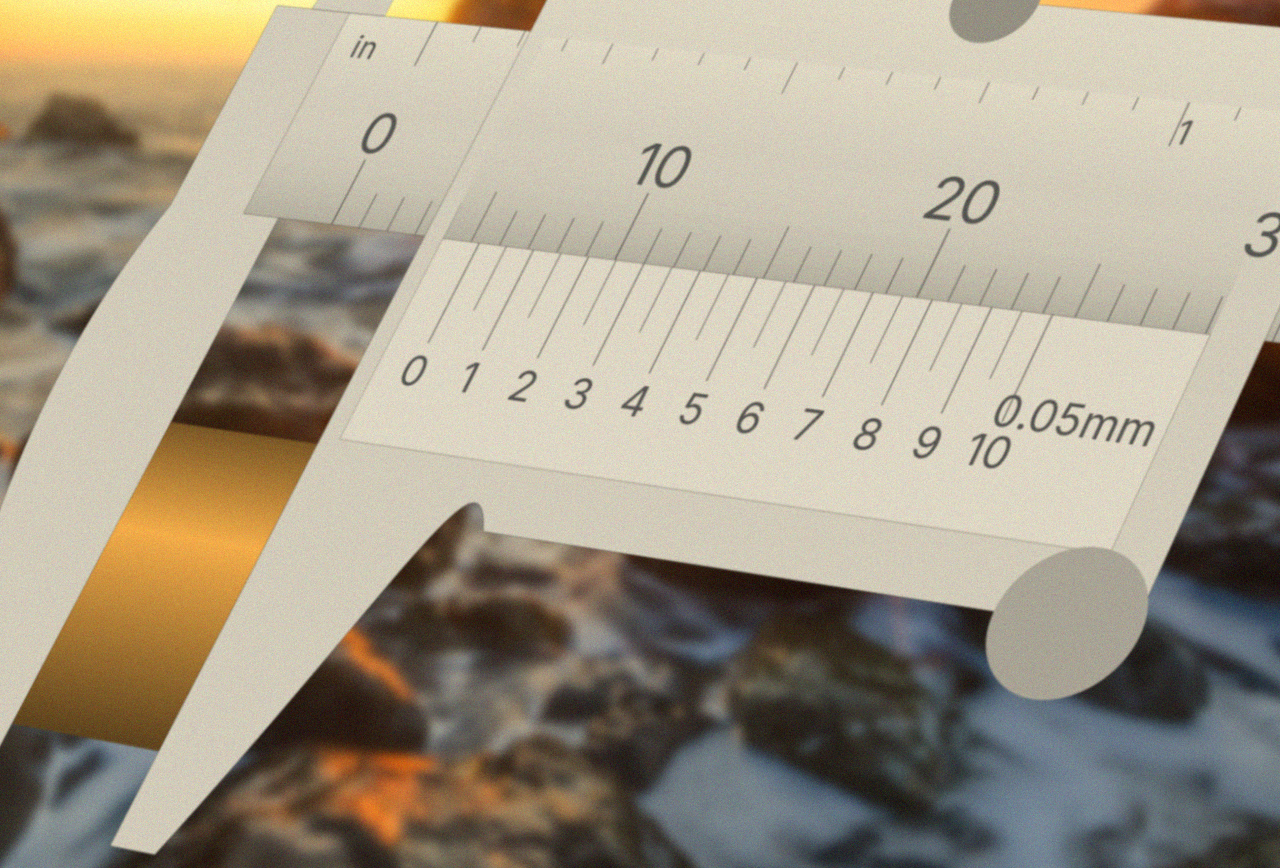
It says 5.30 mm
